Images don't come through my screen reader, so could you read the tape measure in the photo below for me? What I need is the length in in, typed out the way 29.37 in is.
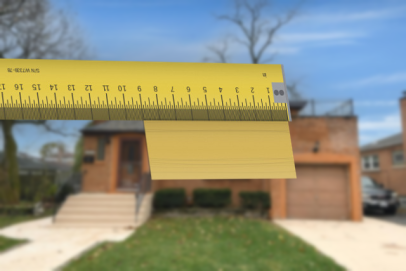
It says 9 in
